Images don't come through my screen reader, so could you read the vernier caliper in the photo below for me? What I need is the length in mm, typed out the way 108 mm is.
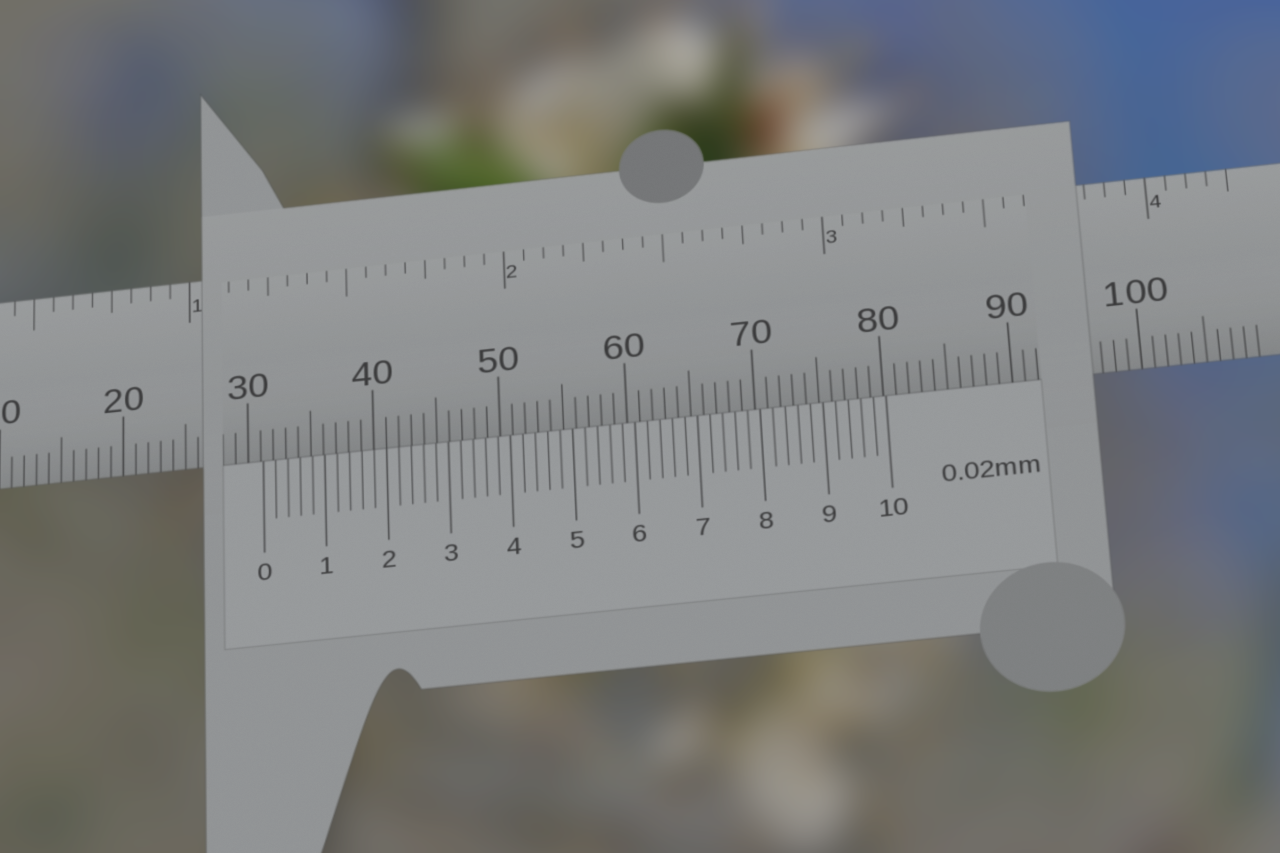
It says 31.2 mm
